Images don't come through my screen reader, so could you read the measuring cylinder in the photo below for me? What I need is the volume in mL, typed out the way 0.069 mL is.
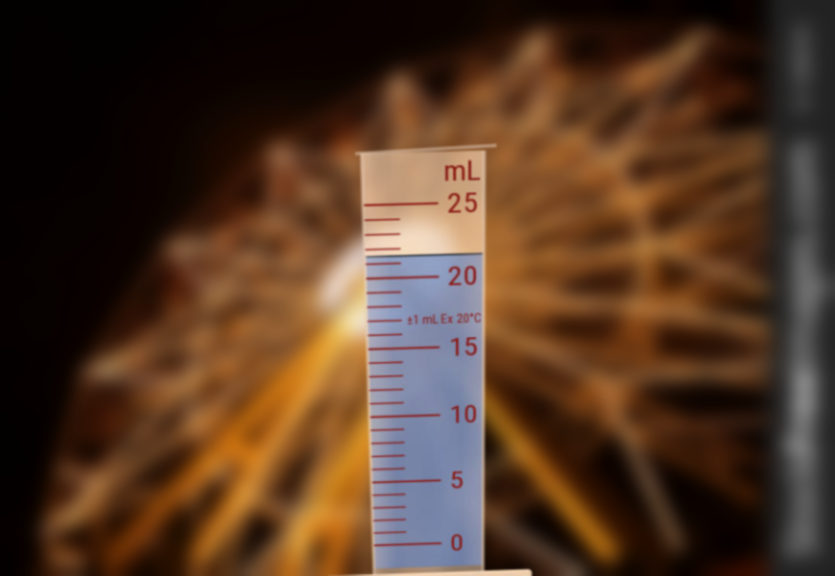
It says 21.5 mL
